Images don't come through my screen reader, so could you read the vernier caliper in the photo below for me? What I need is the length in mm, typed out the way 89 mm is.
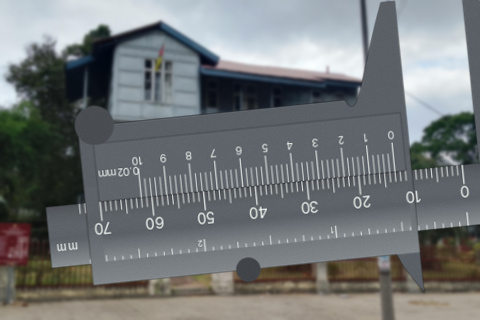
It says 13.0 mm
